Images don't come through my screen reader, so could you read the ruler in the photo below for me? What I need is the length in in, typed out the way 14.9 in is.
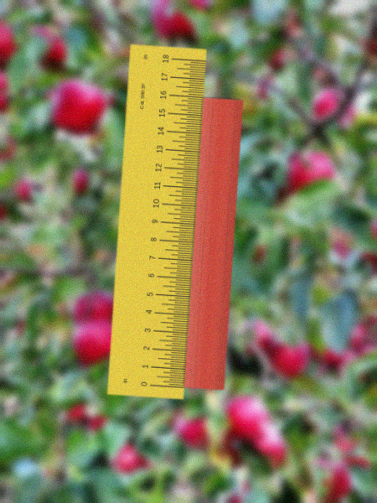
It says 16 in
